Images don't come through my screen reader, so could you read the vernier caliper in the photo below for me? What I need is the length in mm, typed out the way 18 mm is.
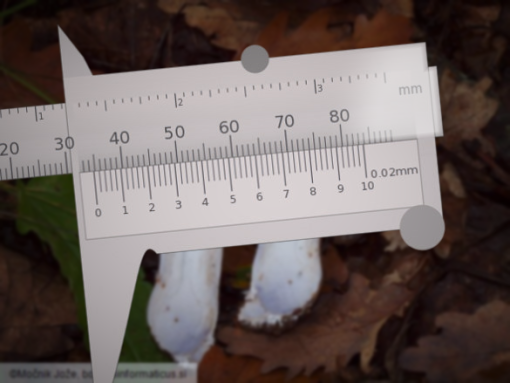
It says 34.8 mm
